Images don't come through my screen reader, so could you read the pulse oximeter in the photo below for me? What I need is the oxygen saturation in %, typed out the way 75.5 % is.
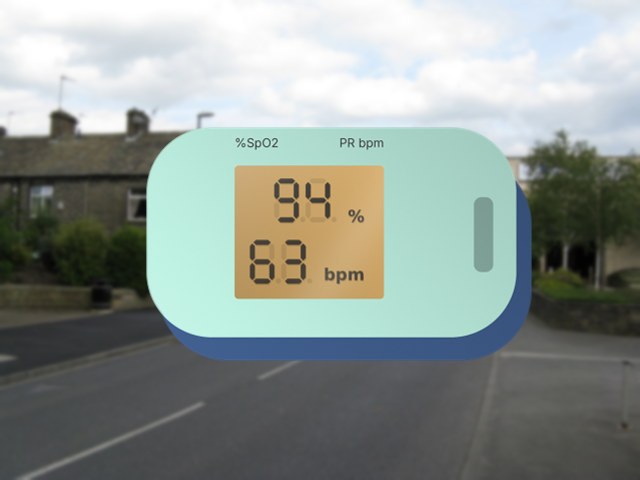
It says 94 %
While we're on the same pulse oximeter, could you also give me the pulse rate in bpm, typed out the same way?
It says 63 bpm
